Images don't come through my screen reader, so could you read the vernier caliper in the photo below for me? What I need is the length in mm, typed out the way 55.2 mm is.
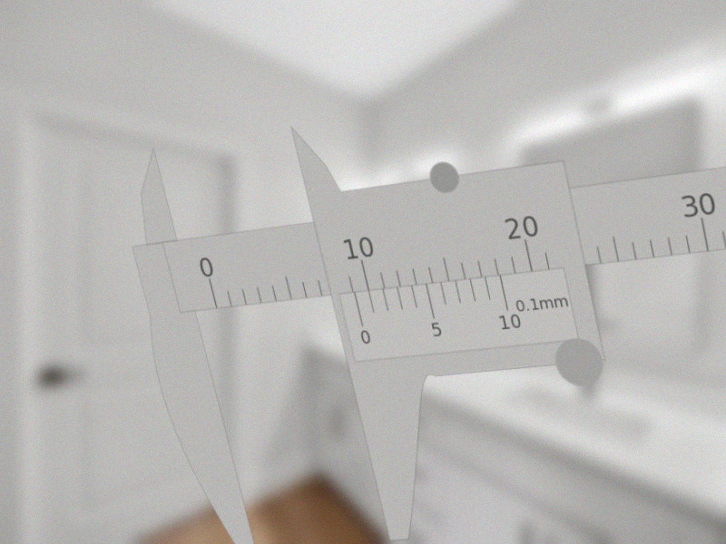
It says 9.1 mm
